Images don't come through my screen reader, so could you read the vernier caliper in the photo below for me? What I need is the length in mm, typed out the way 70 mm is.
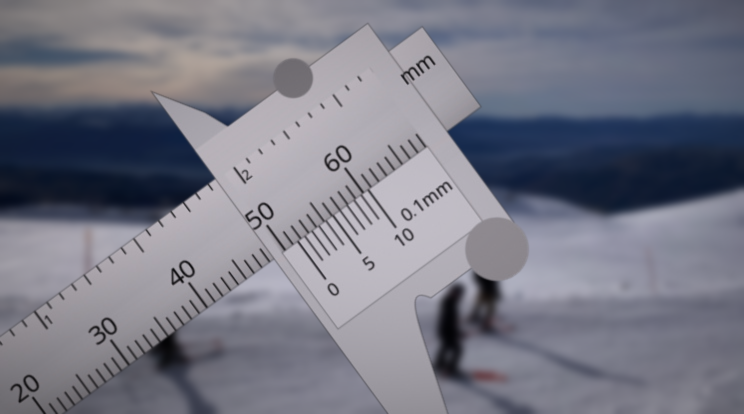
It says 51.6 mm
